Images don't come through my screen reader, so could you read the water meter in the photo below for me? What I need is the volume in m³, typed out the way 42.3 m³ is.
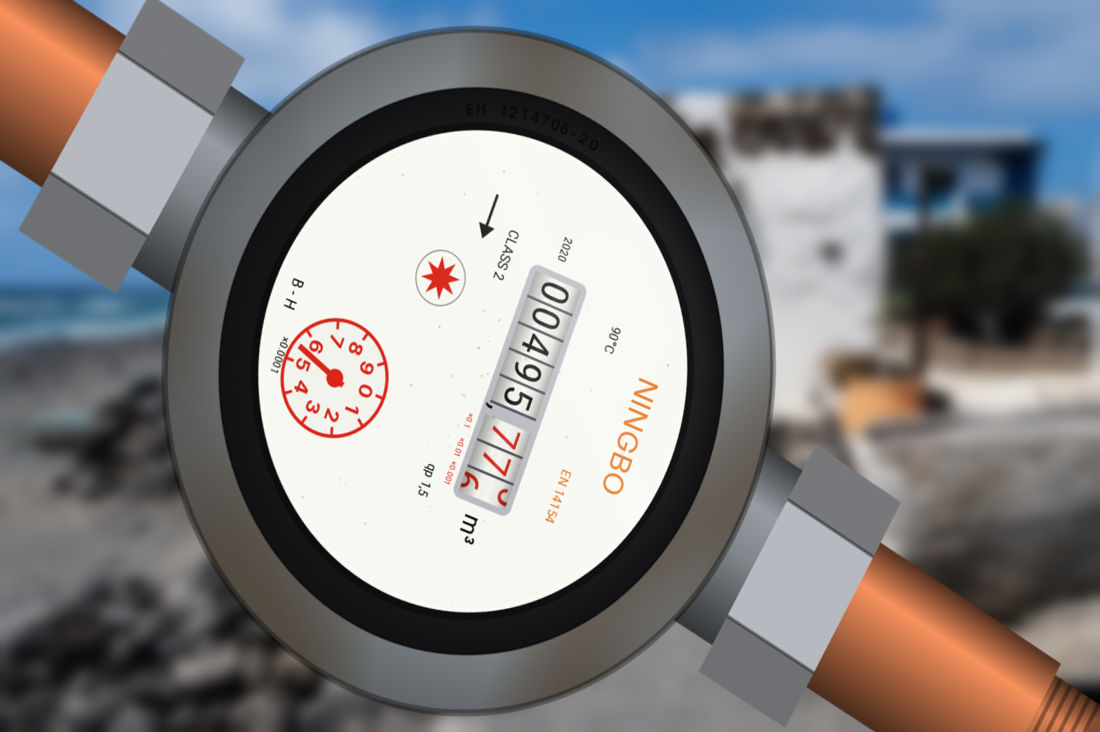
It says 495.7755 m³
